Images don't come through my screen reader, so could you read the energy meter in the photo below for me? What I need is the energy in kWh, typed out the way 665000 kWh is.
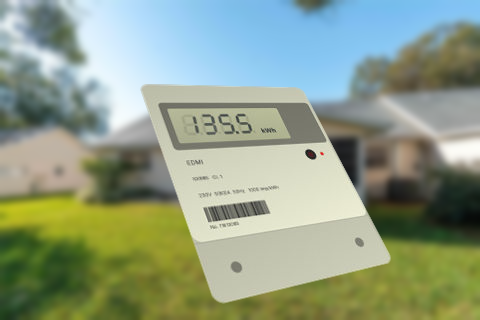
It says 135.5 kWh
